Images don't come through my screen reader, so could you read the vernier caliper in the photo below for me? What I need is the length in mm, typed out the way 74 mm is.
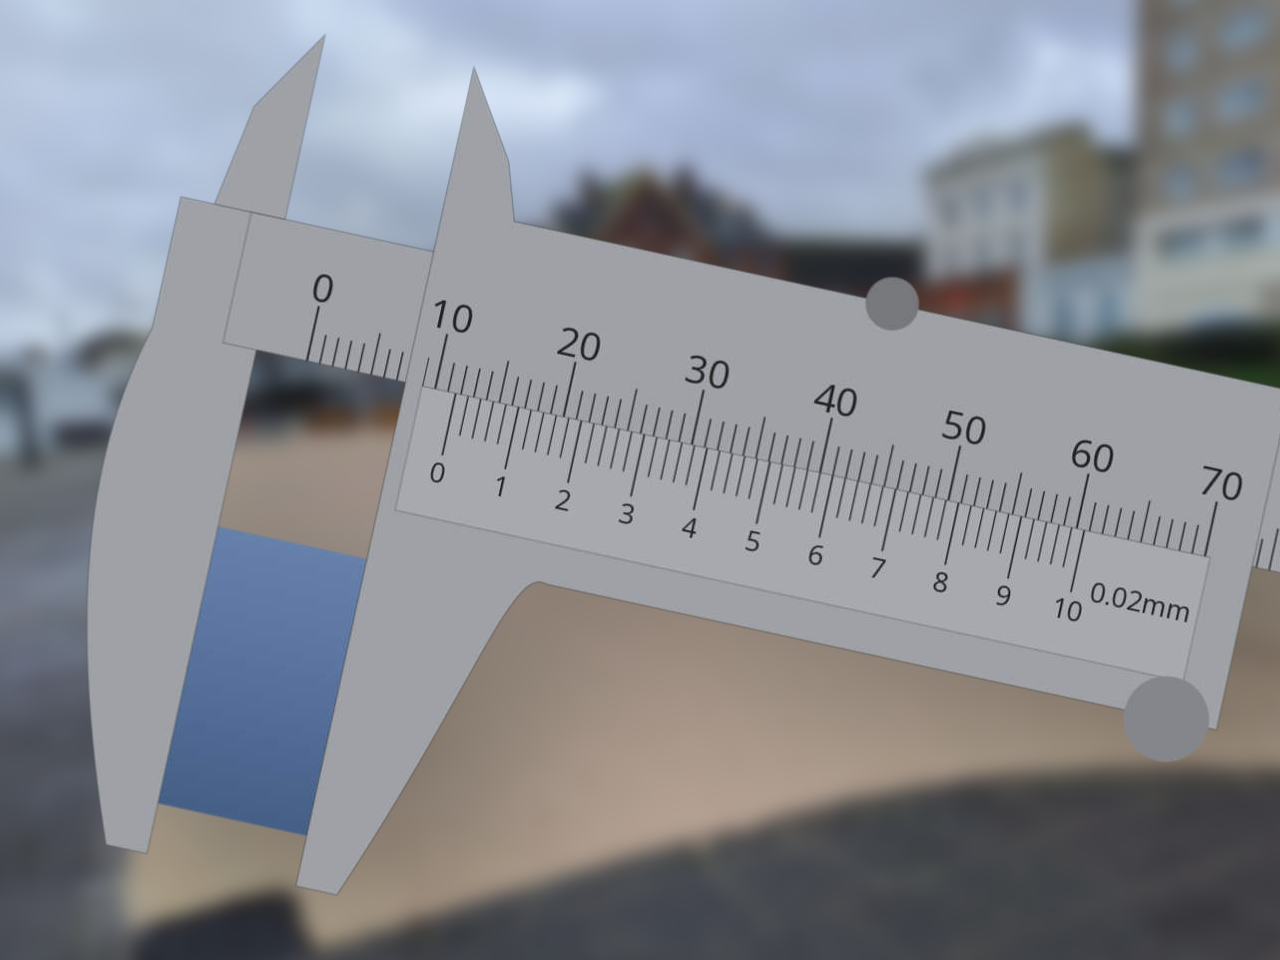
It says 11.6 mm
